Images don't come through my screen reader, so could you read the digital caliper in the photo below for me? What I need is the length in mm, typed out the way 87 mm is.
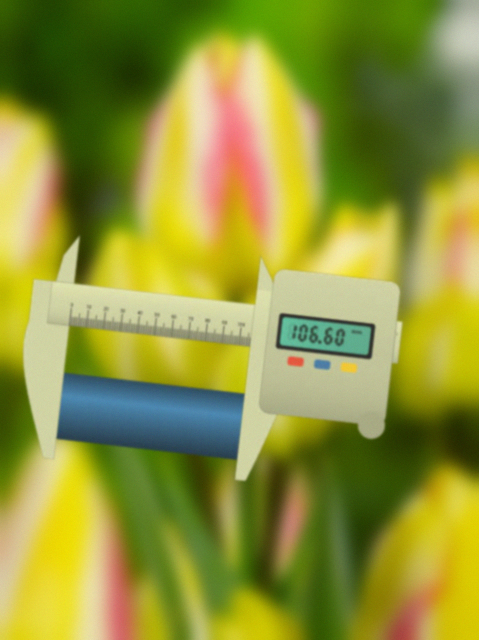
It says 106.60 mm
